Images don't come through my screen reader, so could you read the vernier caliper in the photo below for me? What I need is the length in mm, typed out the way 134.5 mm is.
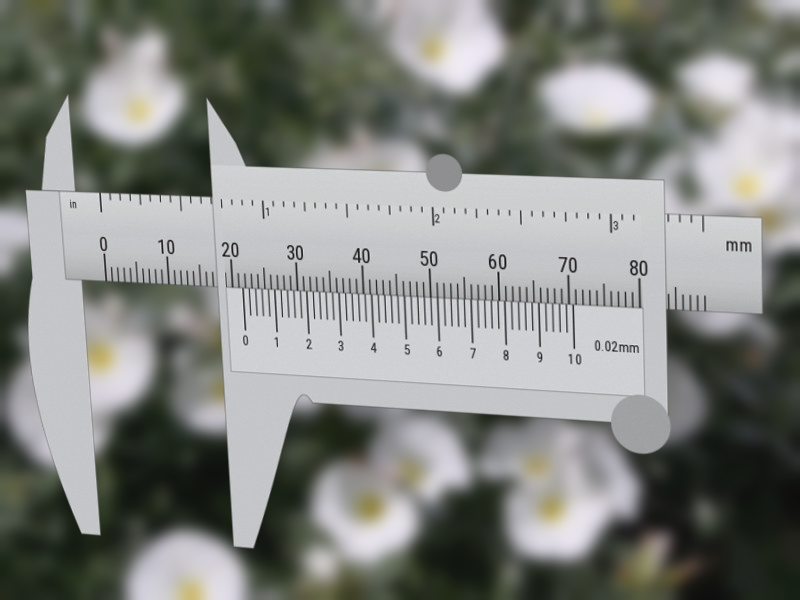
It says 21.6 mm
